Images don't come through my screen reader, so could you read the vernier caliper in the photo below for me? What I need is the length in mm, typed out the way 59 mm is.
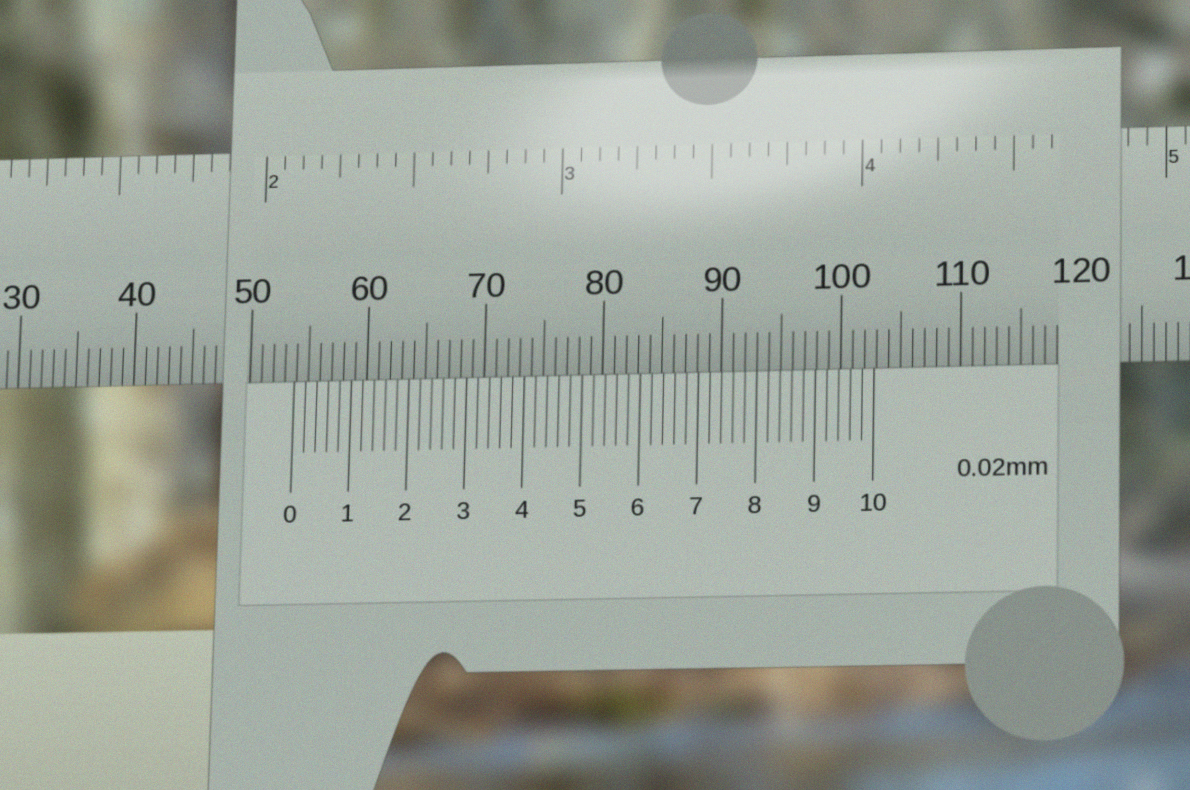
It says 53.8 mm
